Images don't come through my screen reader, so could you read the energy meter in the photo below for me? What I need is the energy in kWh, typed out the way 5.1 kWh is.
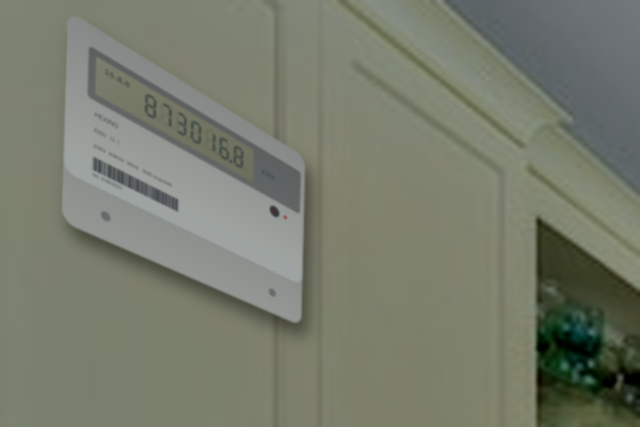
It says 873016.8 kWh
